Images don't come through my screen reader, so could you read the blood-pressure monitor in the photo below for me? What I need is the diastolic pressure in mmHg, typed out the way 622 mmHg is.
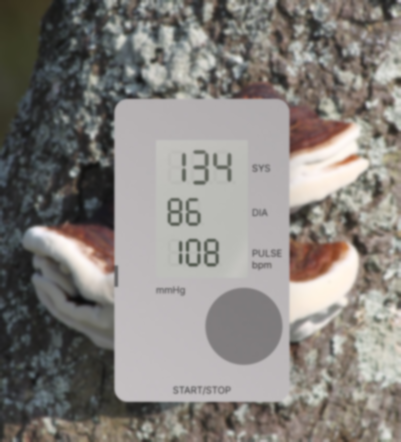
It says 86 mmHg
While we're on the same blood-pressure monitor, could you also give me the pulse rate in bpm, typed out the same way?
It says 108 bpm
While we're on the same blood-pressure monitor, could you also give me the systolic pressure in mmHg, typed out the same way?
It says 134 mmHg
